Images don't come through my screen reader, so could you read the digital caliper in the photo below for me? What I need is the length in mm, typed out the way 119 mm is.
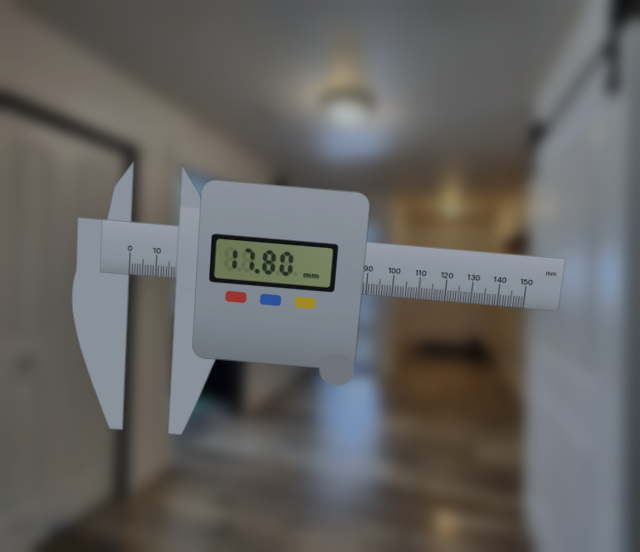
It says 17.80 mm
